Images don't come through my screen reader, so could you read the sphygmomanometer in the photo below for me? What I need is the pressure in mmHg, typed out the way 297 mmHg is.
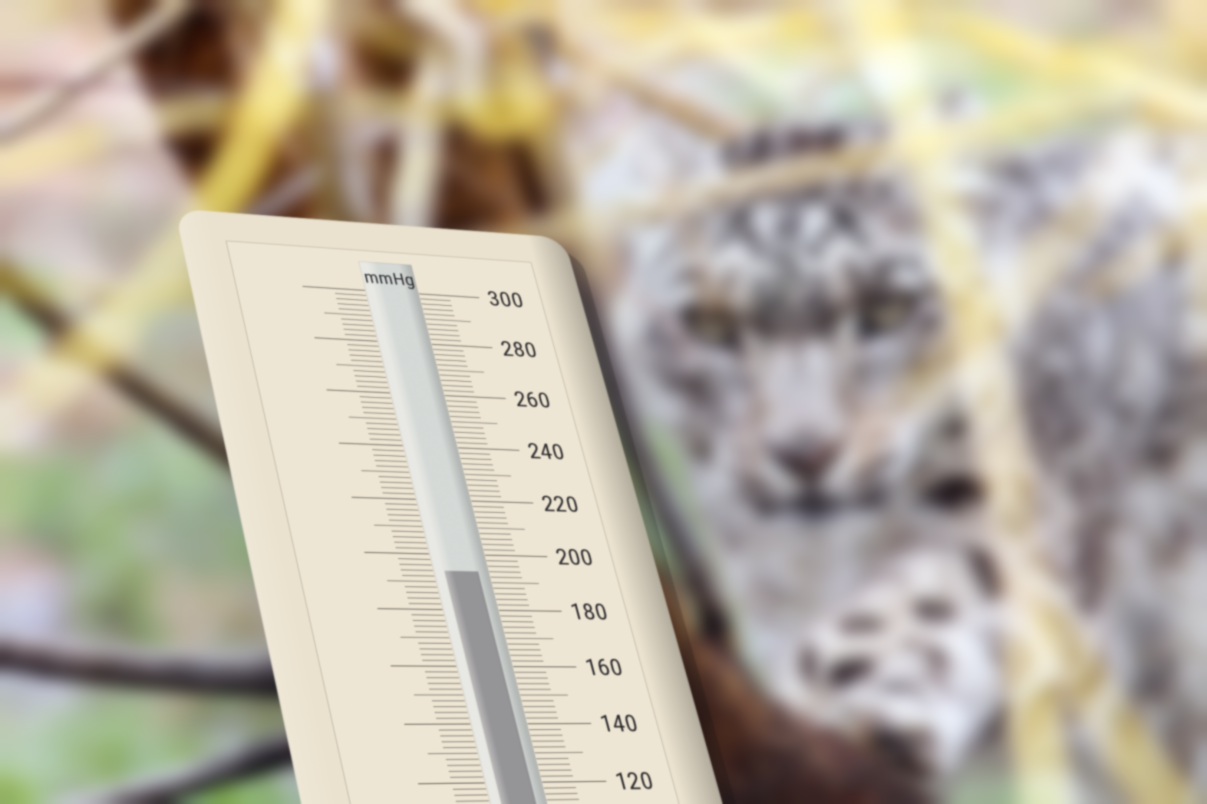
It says 194 mmHg
